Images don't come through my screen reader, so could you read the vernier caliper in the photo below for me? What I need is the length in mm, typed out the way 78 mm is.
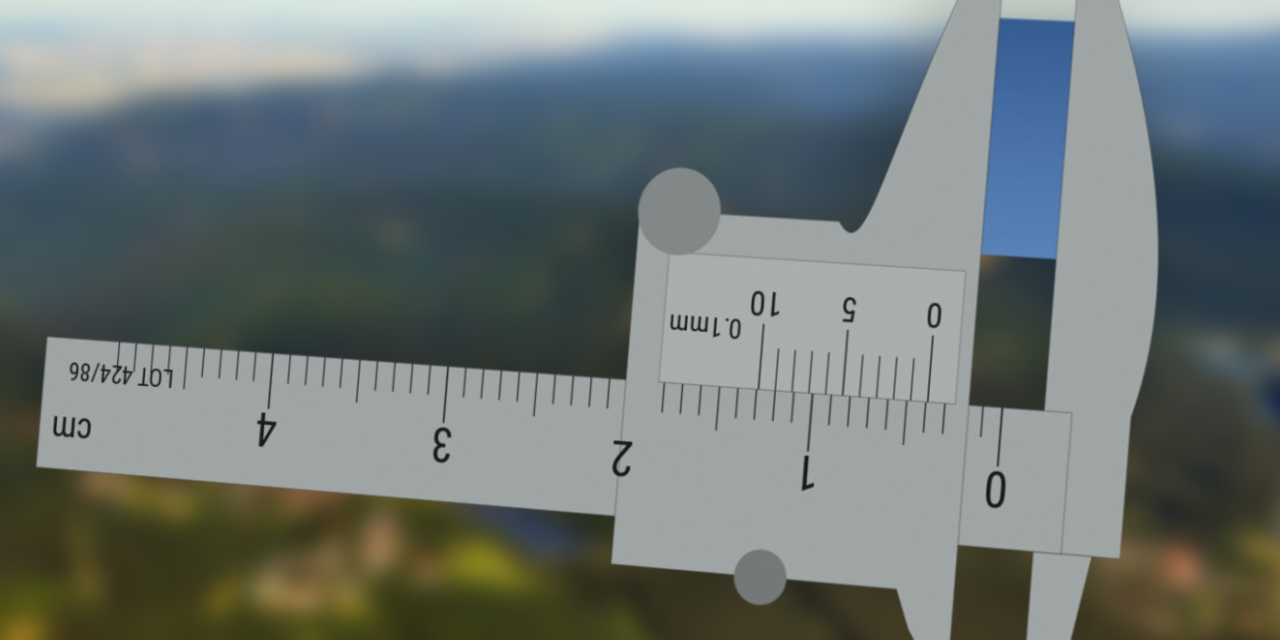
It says 3.9 mm
